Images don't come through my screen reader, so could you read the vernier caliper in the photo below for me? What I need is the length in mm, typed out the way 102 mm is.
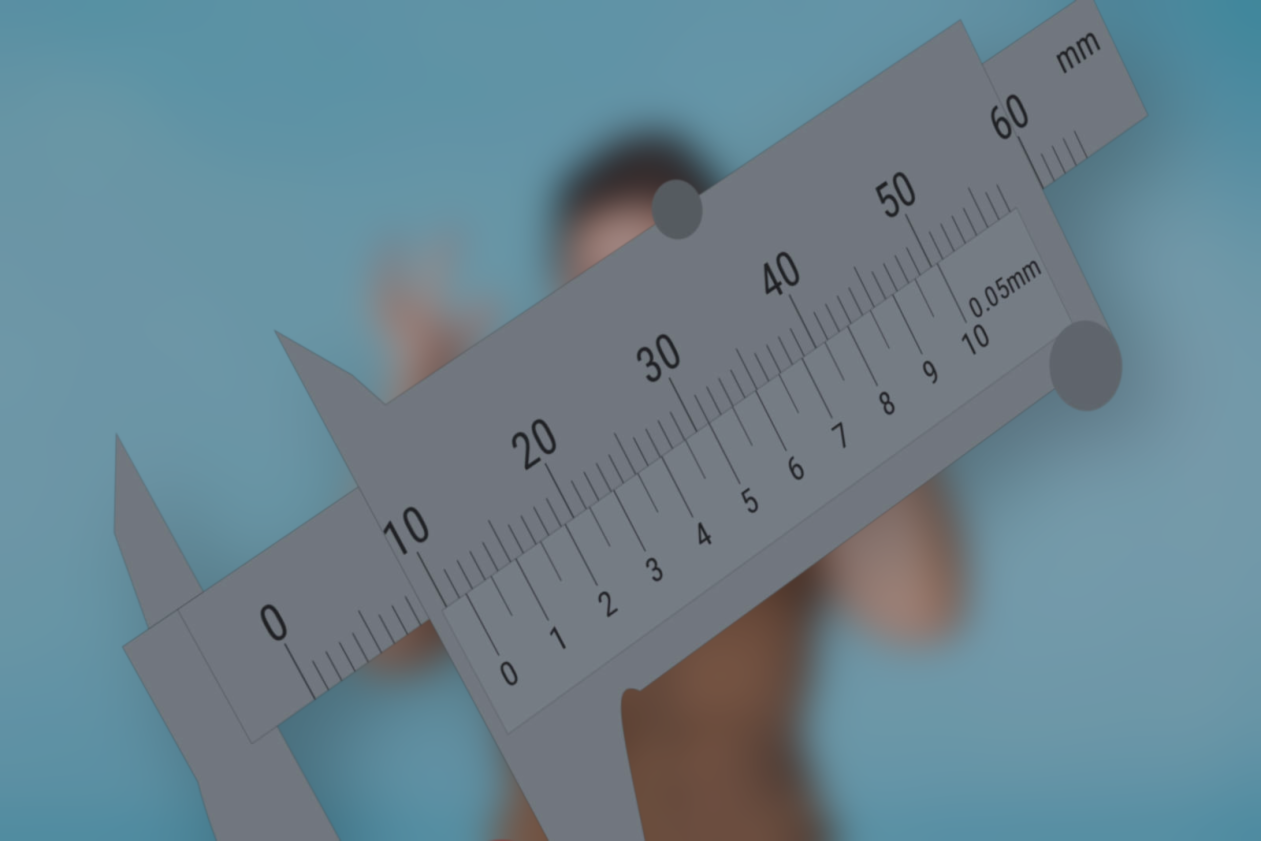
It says 11.5 mm
